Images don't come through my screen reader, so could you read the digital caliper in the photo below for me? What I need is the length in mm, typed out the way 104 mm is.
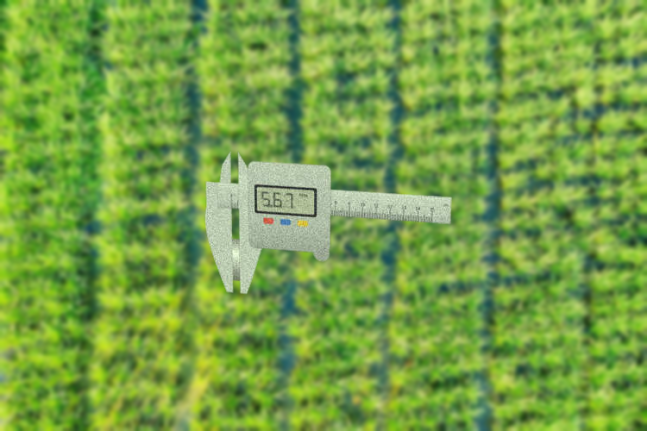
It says 5.67 mm
